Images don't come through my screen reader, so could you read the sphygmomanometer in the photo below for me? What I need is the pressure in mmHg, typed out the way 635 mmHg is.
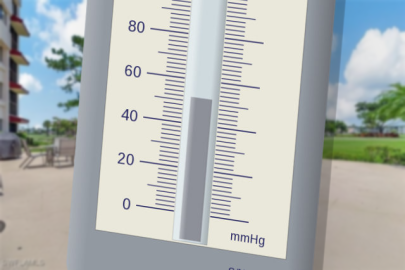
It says 52 mmHg
